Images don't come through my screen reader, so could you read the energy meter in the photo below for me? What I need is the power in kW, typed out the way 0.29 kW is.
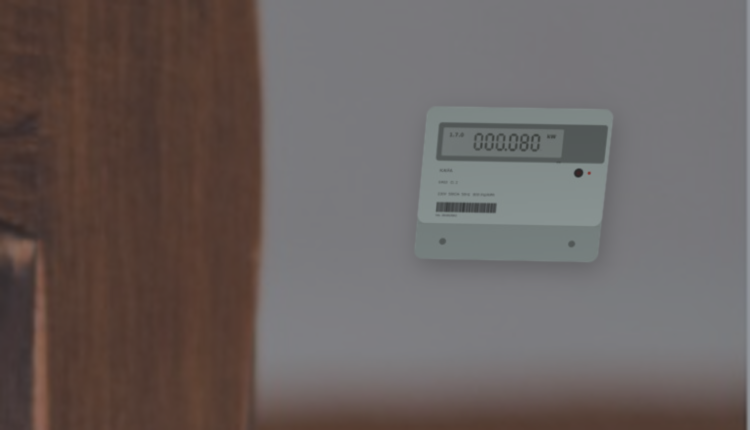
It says 0.080 kW
